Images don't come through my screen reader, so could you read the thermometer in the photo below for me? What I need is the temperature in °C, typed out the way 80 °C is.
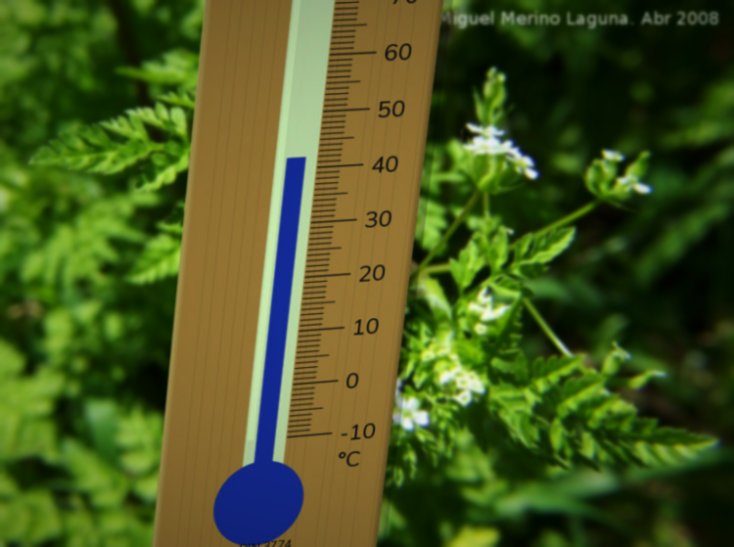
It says 42 °C
